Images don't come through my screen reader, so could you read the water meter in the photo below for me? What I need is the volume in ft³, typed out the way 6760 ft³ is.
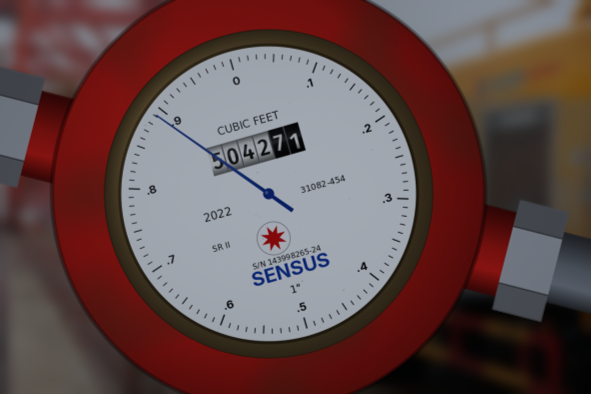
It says 504270.89 ft³
